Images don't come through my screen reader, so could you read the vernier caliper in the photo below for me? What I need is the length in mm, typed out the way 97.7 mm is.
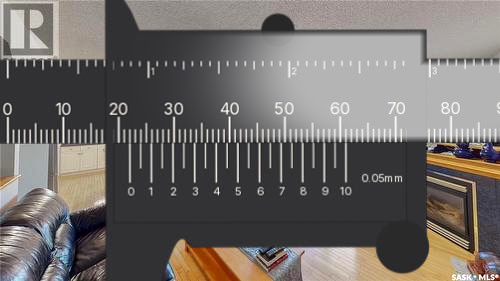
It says 22.0 mm
